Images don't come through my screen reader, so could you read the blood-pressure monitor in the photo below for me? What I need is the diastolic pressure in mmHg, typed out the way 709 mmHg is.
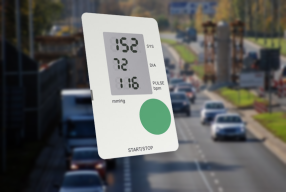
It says 72 mmHg
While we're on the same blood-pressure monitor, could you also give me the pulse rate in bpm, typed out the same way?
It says 116 bpm
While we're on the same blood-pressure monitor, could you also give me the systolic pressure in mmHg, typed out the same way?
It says 152 mmHg
